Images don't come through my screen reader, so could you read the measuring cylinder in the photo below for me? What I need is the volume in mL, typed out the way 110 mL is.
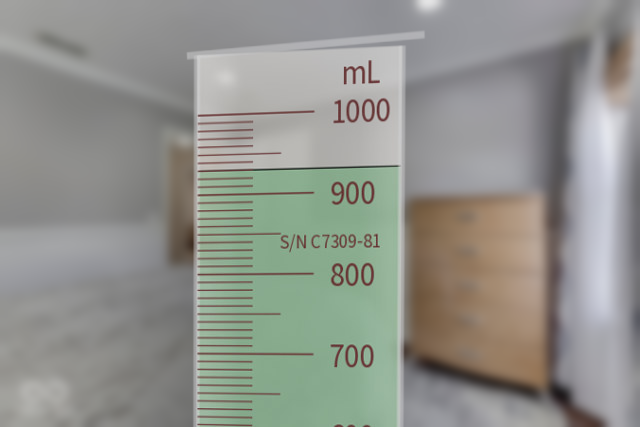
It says 930 mL
